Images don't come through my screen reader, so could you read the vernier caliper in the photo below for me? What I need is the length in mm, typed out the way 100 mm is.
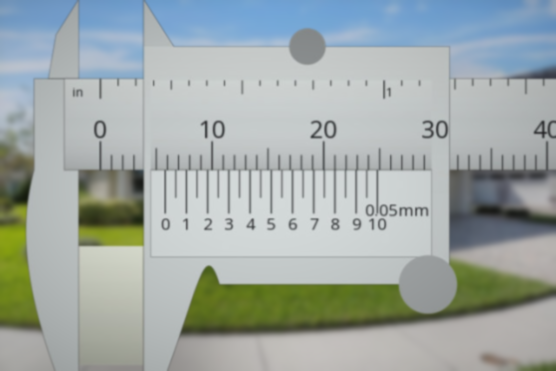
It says 5.8 mm
